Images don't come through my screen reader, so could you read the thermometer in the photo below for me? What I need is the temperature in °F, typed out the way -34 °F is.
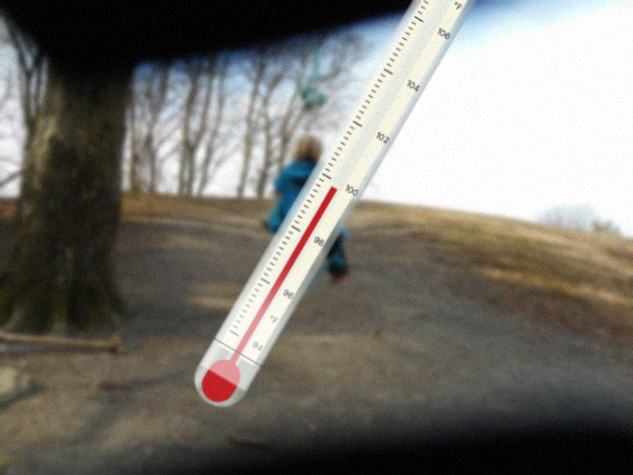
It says 99.8 °F
